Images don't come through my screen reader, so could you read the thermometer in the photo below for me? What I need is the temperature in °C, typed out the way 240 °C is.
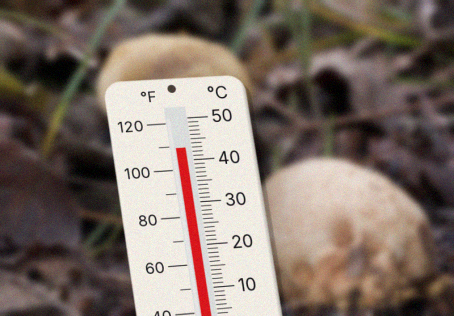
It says 43 °C
